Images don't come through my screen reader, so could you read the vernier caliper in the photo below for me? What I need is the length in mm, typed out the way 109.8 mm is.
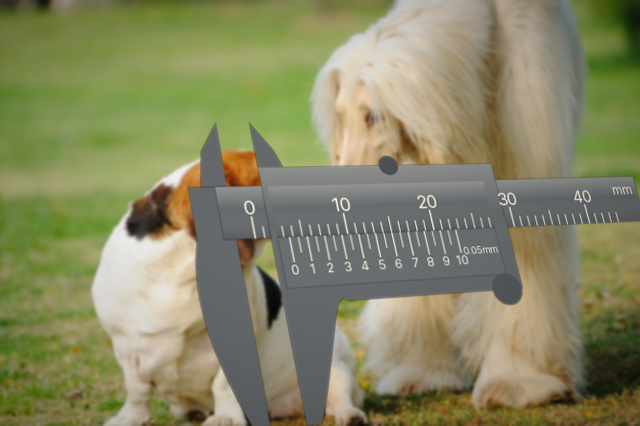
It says 3.6 mm
